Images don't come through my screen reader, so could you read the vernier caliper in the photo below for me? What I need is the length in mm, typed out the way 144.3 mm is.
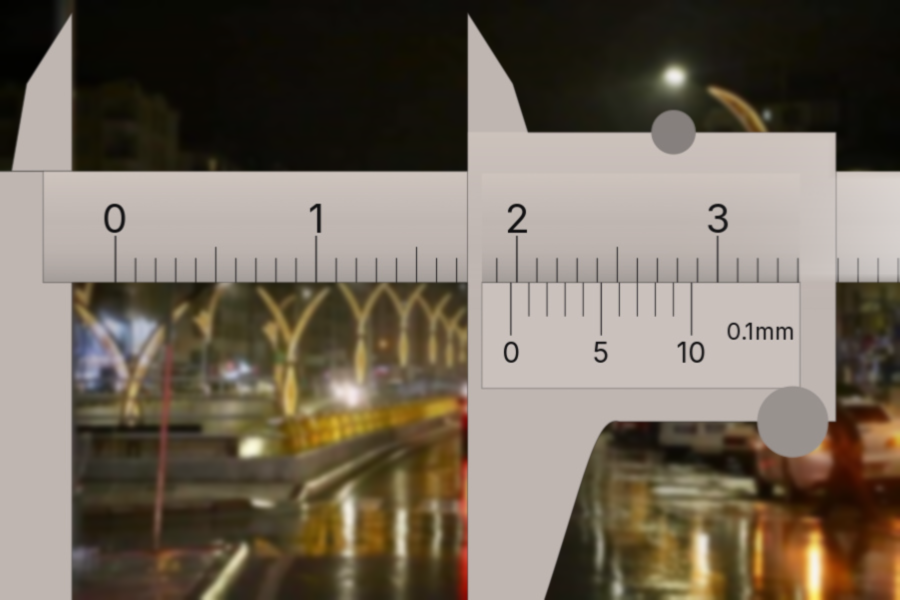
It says 19.7 mm
